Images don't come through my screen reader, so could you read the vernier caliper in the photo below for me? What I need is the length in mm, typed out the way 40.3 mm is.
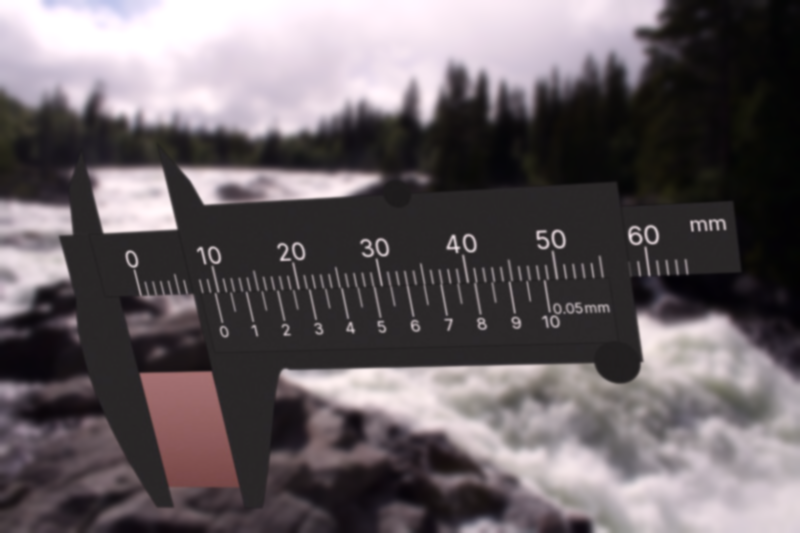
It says 9.6 mm
